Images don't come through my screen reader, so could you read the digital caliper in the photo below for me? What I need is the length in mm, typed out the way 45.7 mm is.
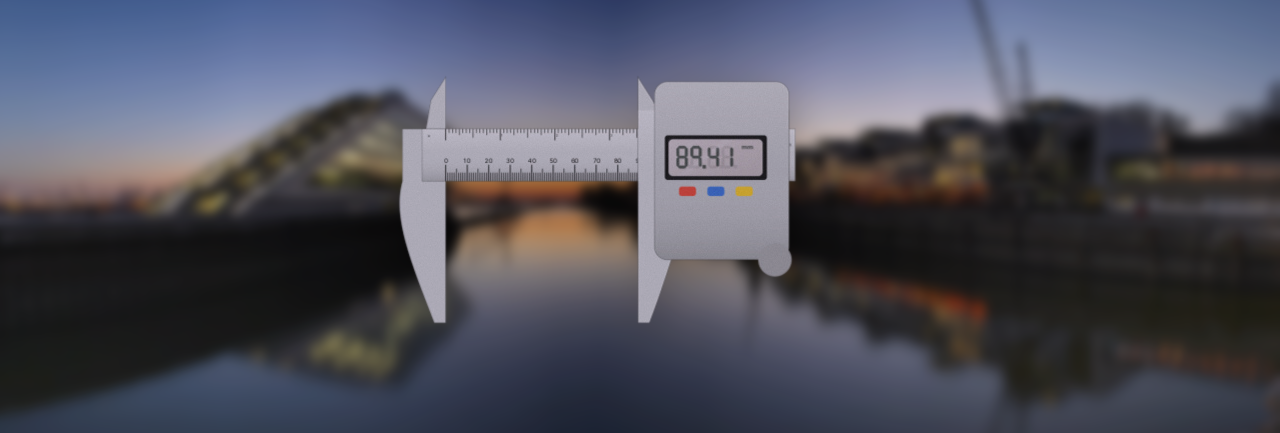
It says 89.41 mm
